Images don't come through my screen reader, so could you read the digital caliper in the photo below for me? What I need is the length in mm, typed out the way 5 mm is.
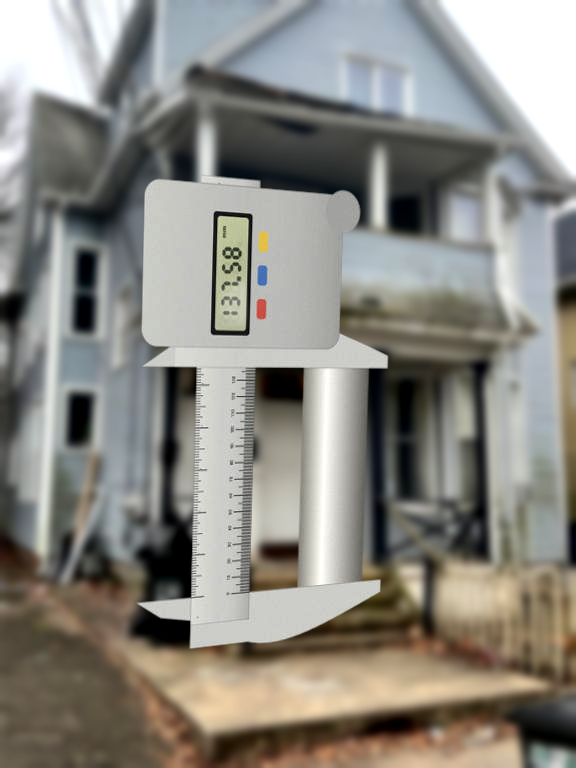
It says 137.58 mm
